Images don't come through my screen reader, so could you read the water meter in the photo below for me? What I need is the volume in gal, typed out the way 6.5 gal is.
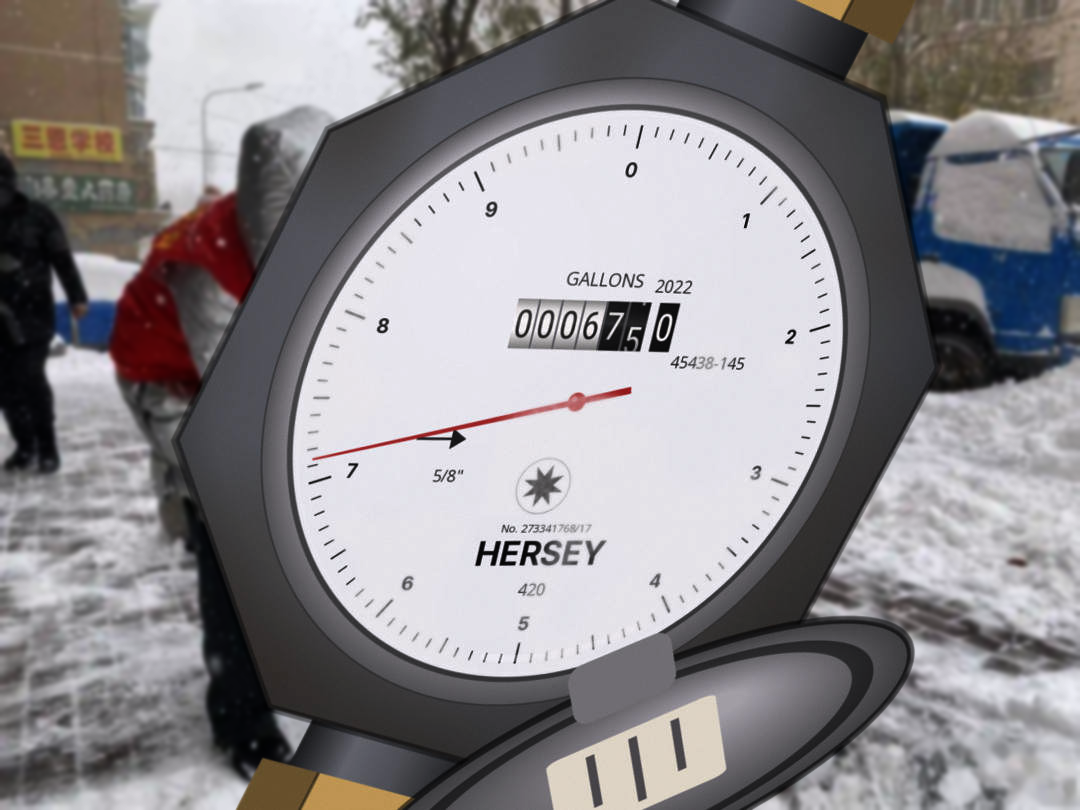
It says 6747.1 gal
